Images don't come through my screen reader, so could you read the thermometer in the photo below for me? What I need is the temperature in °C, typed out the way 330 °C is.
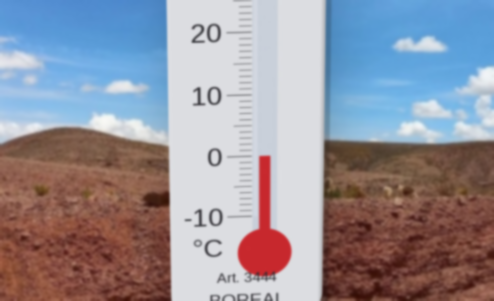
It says 0 °C
